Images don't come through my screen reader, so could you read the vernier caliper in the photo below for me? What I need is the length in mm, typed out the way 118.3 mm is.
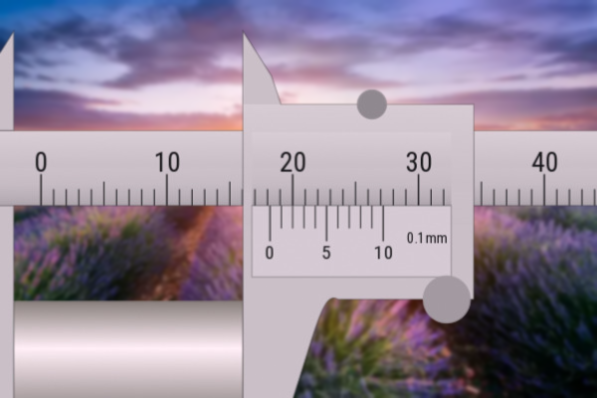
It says 18.2 mm
